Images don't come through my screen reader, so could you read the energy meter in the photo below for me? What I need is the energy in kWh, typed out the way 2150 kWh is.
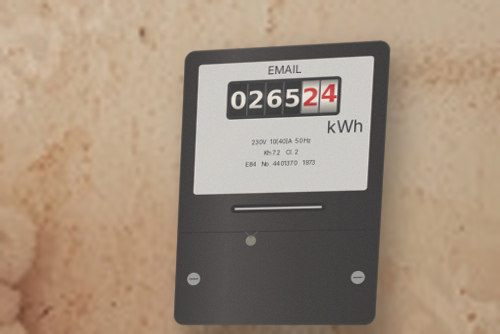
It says 265.24 kWh
